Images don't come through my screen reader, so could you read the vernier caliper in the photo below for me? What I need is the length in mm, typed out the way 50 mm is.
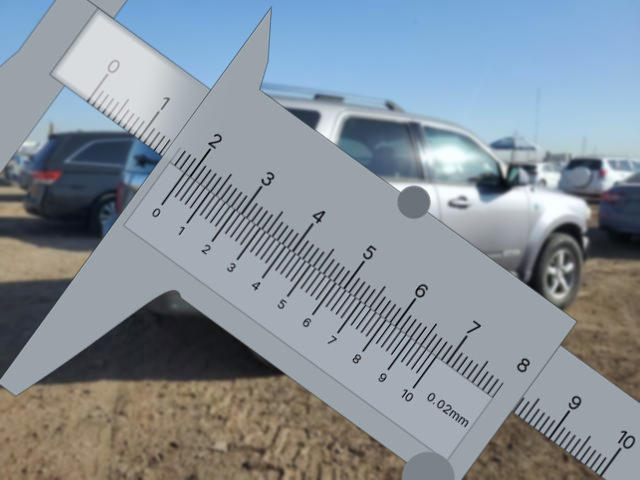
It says 19.0 mm
